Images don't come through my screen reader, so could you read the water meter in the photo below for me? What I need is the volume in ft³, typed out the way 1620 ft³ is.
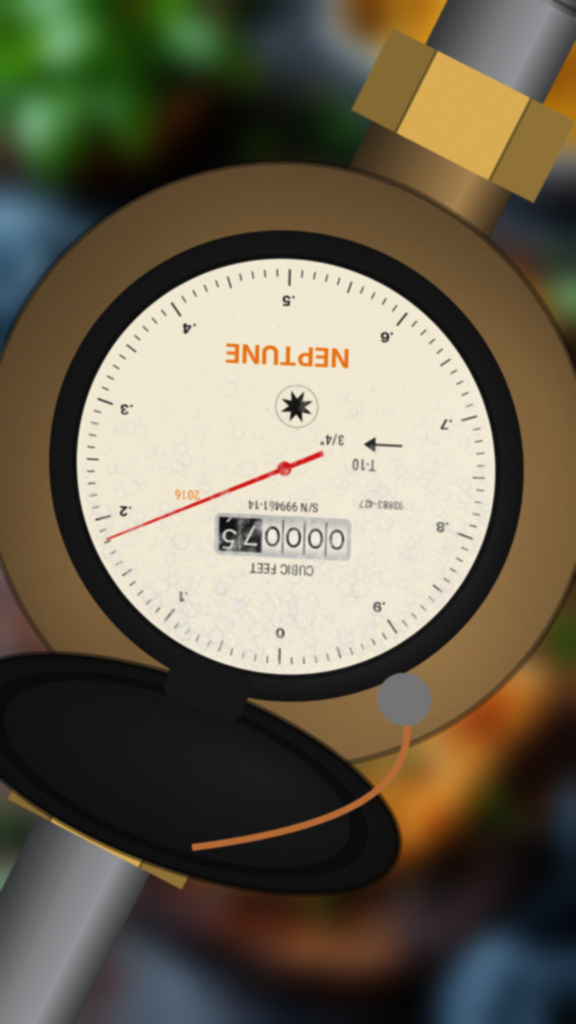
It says 75.18 ft³
